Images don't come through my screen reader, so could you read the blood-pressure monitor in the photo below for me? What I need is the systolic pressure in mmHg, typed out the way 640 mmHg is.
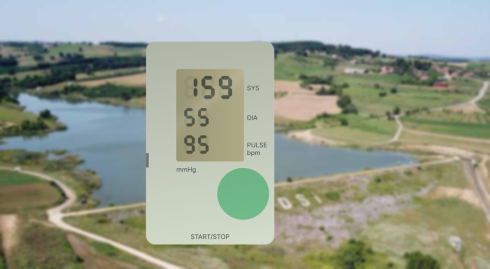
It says 159 mmHg
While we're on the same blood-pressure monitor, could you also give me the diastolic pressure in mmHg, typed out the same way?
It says 55 mmHg
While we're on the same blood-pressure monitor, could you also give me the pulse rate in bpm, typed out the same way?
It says 95 bpm
